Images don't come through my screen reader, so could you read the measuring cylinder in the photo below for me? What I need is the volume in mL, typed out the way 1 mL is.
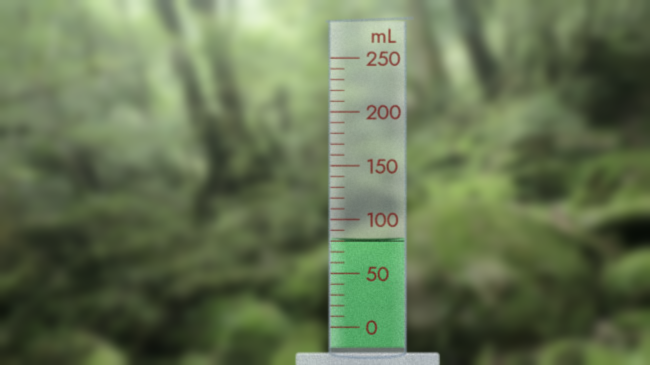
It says 80 mL
